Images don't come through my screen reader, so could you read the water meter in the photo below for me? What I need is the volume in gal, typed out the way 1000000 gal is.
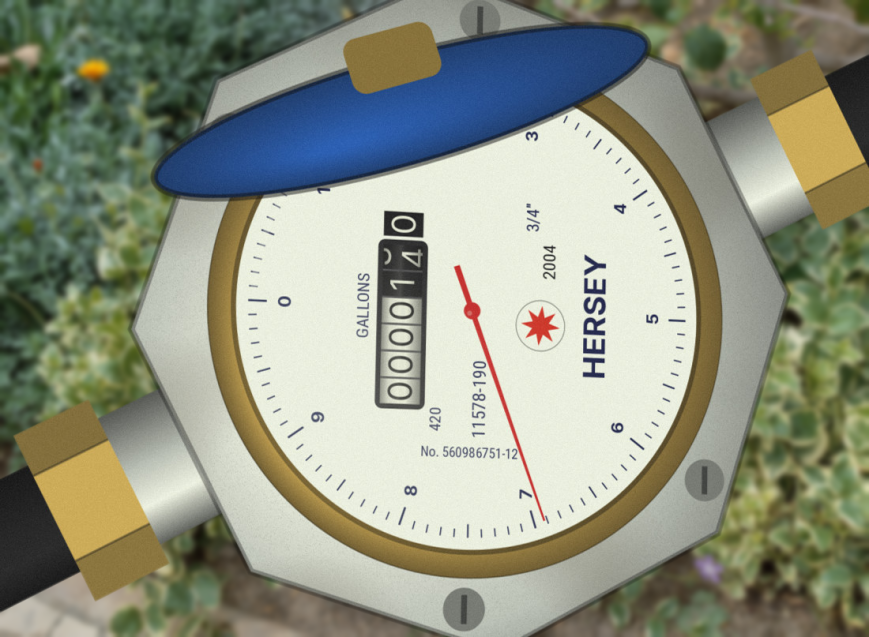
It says 136.9 gal
